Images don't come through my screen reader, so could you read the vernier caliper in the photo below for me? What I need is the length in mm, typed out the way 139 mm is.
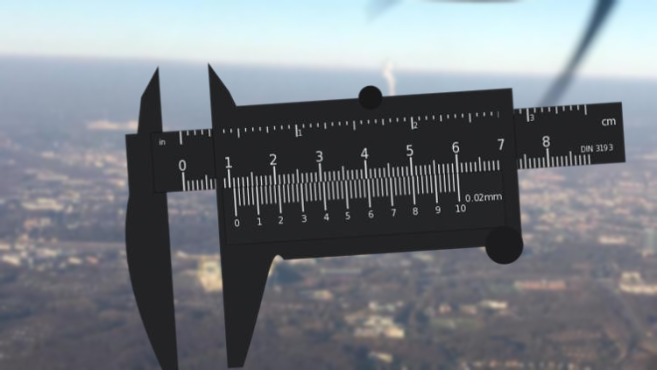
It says 11.0 mm
